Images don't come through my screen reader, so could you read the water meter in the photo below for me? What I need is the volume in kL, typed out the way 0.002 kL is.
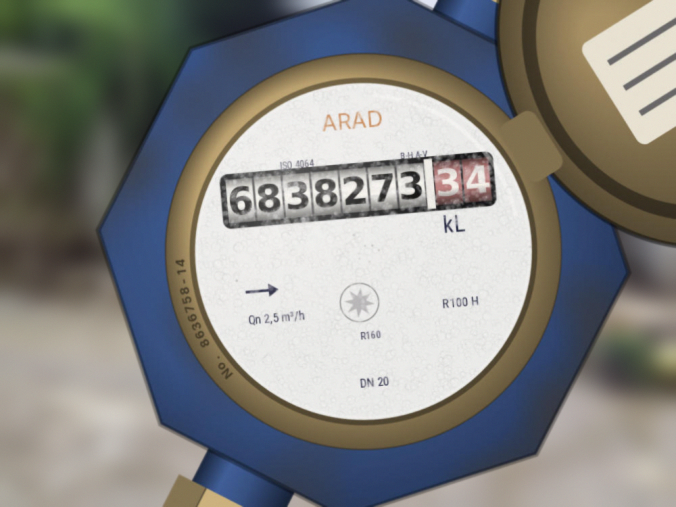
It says 6838273.34 kL
